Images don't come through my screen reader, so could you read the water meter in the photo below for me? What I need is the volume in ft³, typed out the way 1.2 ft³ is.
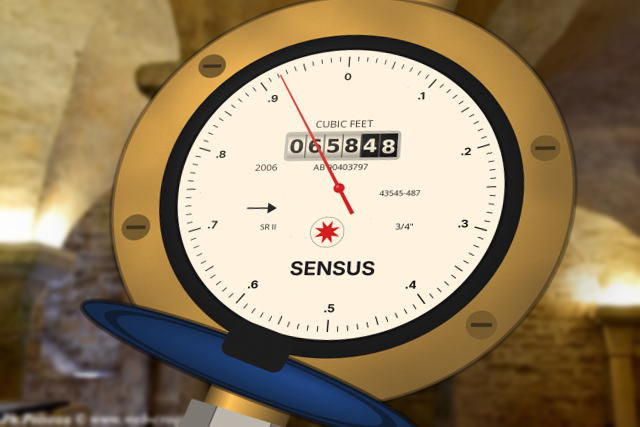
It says 65847.92 ft³
